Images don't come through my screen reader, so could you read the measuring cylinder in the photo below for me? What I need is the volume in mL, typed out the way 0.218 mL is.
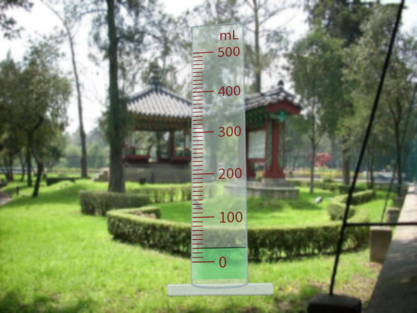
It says 30 mL
